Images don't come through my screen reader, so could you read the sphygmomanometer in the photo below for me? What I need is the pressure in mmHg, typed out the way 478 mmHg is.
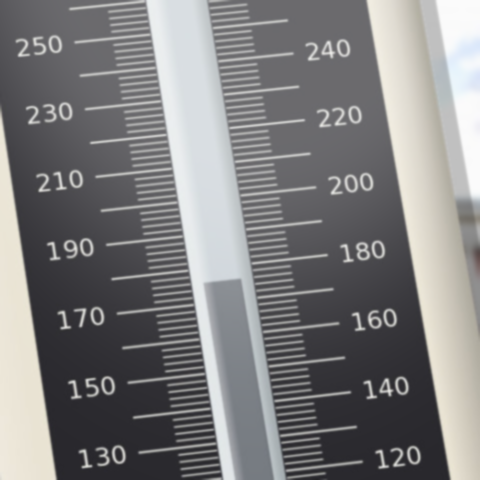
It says 176 mmHg
